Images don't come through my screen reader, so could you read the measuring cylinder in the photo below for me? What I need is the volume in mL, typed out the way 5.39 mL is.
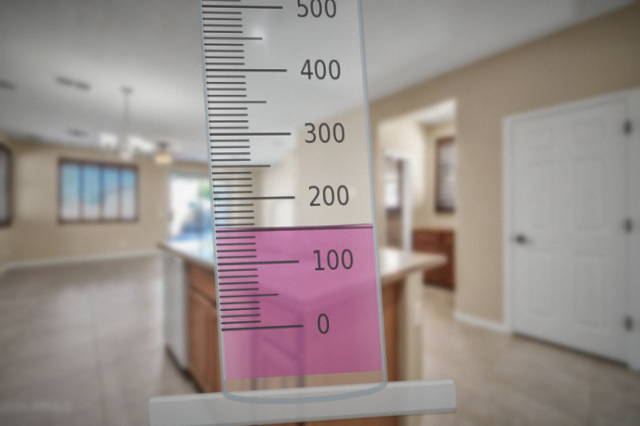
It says 150 mL
